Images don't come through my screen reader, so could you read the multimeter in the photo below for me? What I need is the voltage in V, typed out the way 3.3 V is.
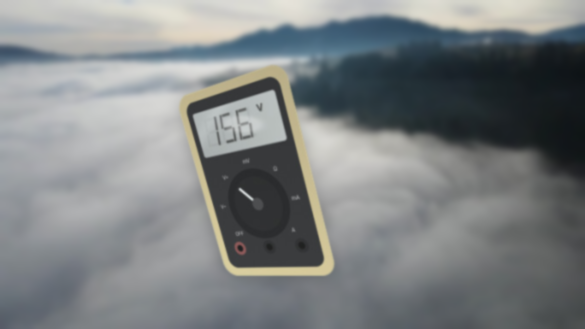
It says 156 V
